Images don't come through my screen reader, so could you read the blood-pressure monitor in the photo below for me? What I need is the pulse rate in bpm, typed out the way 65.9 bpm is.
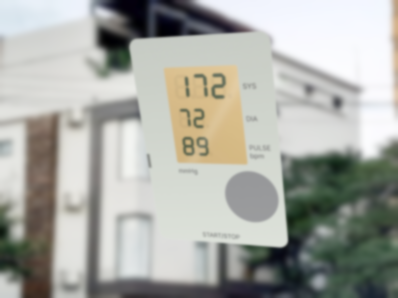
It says 89 bpm
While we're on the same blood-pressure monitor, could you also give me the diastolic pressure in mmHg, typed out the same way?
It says 72 mmHg
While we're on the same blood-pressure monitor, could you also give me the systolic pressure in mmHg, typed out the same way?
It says 172 mmHg
